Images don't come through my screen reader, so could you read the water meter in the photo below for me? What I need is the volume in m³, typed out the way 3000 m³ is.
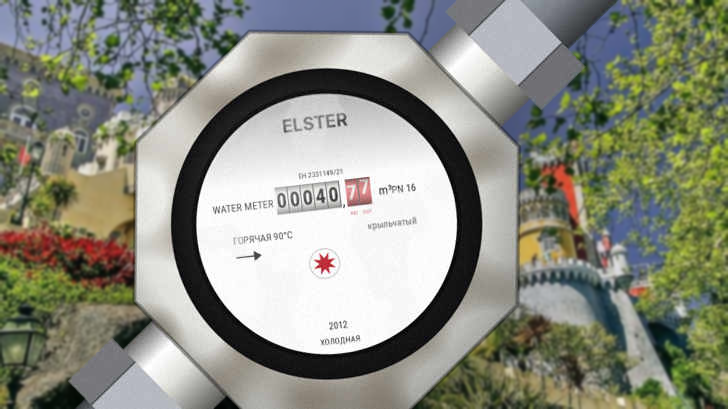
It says 40.77 m³
